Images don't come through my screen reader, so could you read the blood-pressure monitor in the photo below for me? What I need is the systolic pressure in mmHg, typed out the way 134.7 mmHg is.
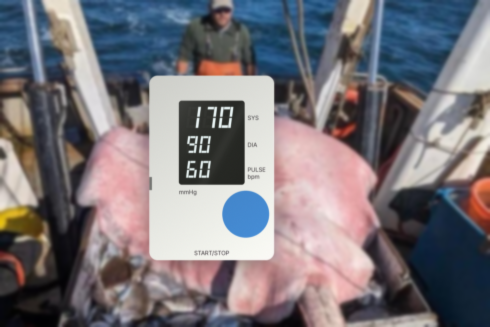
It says 170 mmHg
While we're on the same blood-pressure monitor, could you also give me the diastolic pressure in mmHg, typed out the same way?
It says 90 mmHg
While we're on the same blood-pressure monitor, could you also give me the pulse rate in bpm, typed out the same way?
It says 60 bpm
